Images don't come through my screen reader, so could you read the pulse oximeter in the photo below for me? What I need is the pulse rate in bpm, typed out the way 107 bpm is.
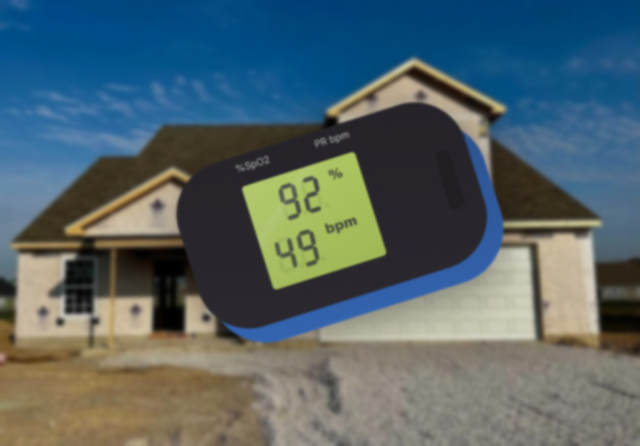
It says 49 bpm
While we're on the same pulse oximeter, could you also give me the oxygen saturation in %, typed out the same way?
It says 92 %
